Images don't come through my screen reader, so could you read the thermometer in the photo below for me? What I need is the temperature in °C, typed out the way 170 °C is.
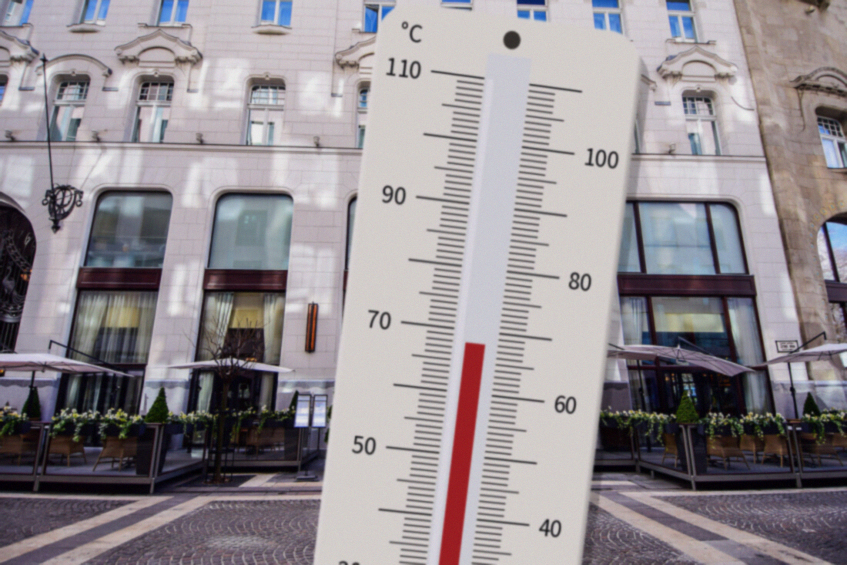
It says 68 °C
